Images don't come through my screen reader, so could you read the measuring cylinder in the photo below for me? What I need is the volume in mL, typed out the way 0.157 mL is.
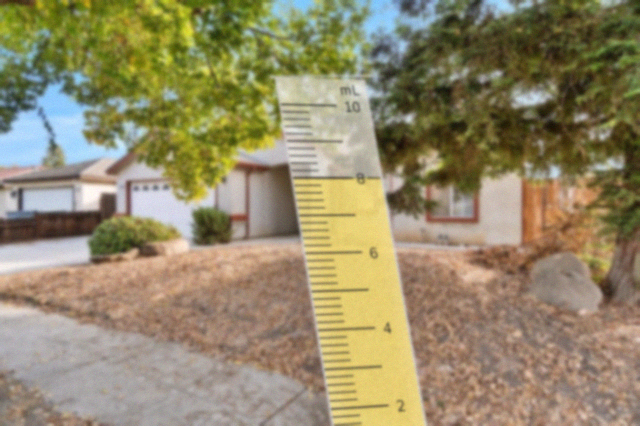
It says 8 mL
